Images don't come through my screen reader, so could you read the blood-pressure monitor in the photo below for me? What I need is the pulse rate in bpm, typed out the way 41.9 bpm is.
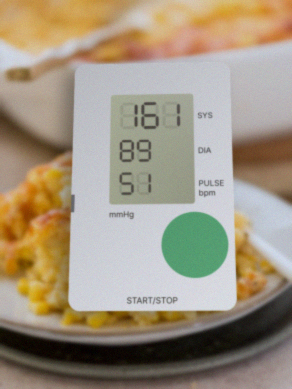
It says 51 bpm
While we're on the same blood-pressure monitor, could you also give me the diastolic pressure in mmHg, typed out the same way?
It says 89 mmHg
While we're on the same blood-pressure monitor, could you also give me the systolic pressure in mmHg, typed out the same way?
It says 161 mmHg
